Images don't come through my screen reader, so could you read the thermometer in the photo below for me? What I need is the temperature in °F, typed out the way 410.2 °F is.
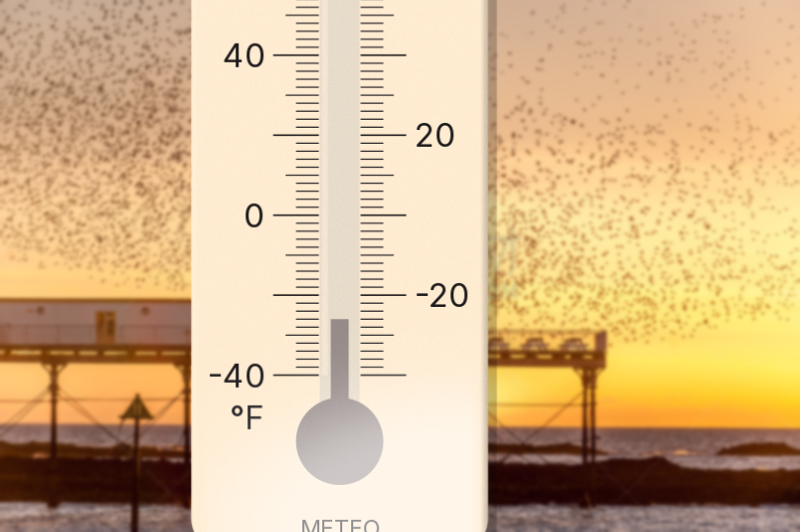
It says -26 °F
